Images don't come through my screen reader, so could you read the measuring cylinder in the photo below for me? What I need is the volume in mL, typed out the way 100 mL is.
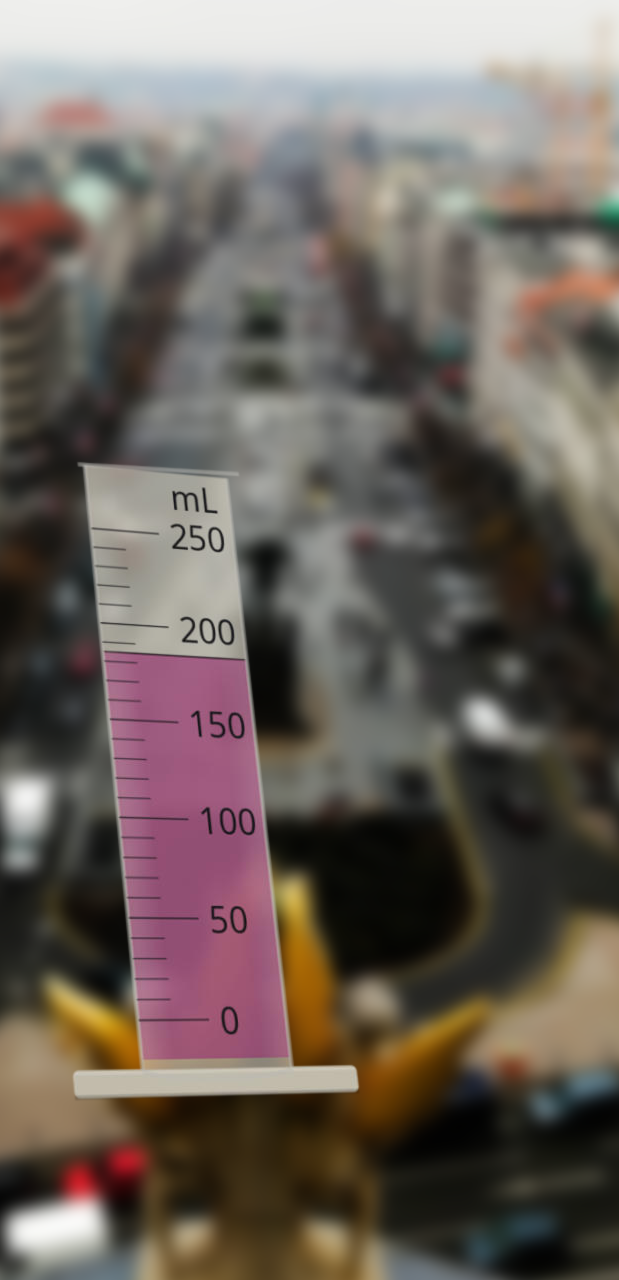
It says 185 mL
